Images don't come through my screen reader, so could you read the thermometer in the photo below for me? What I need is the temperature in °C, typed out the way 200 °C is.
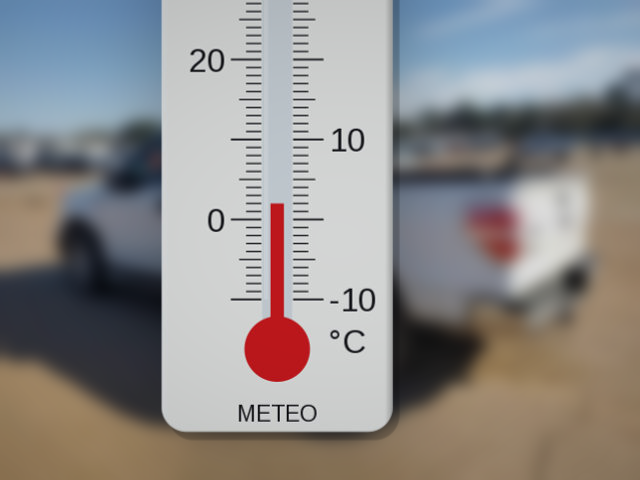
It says 2 °C
